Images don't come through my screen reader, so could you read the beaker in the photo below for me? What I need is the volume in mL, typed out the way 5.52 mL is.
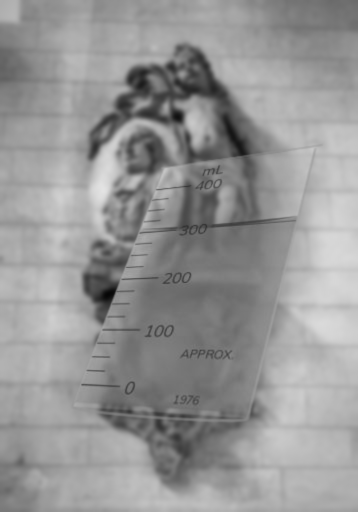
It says 300 mL
